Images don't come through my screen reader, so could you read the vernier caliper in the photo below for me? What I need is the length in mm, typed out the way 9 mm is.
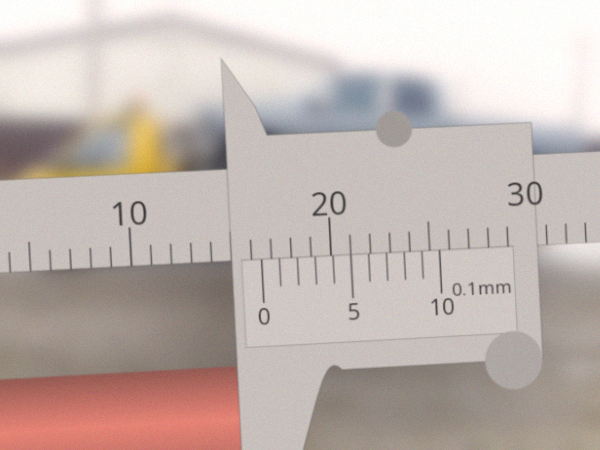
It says 16.5 mm
